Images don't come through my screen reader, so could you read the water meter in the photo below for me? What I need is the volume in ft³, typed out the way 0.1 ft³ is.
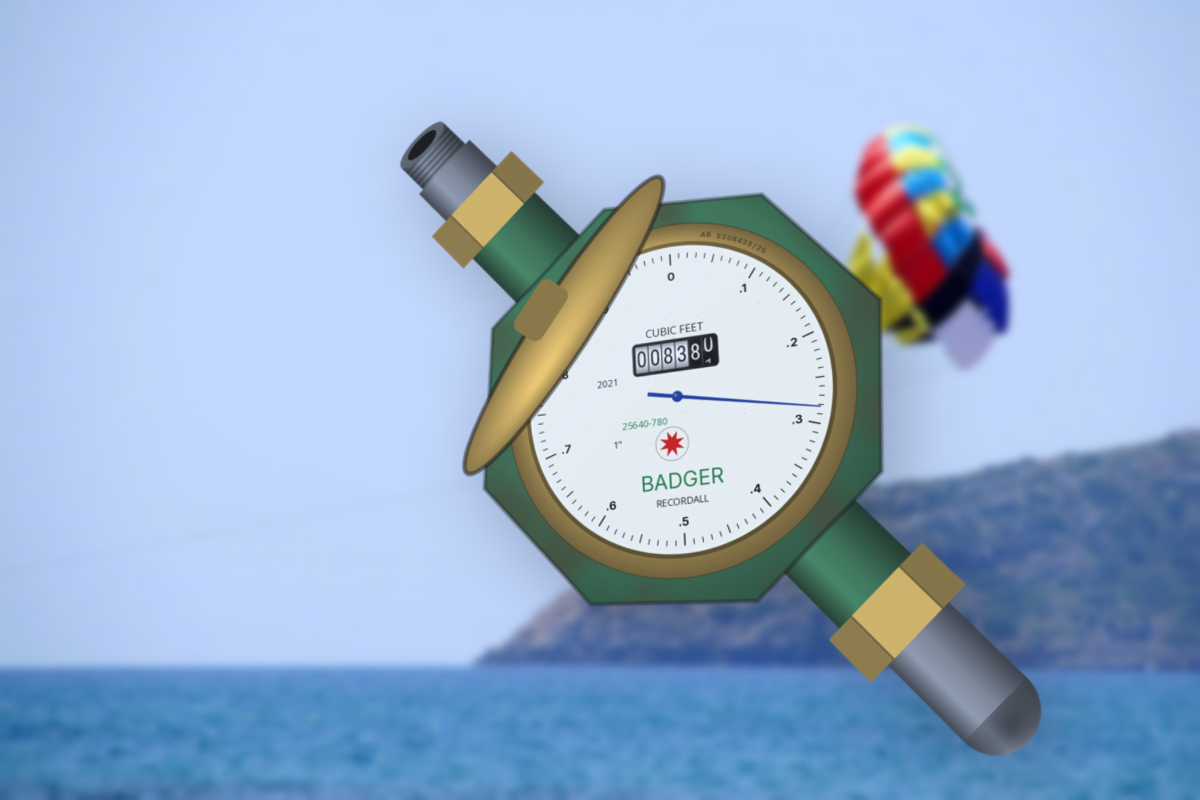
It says 8380.28 ft³
